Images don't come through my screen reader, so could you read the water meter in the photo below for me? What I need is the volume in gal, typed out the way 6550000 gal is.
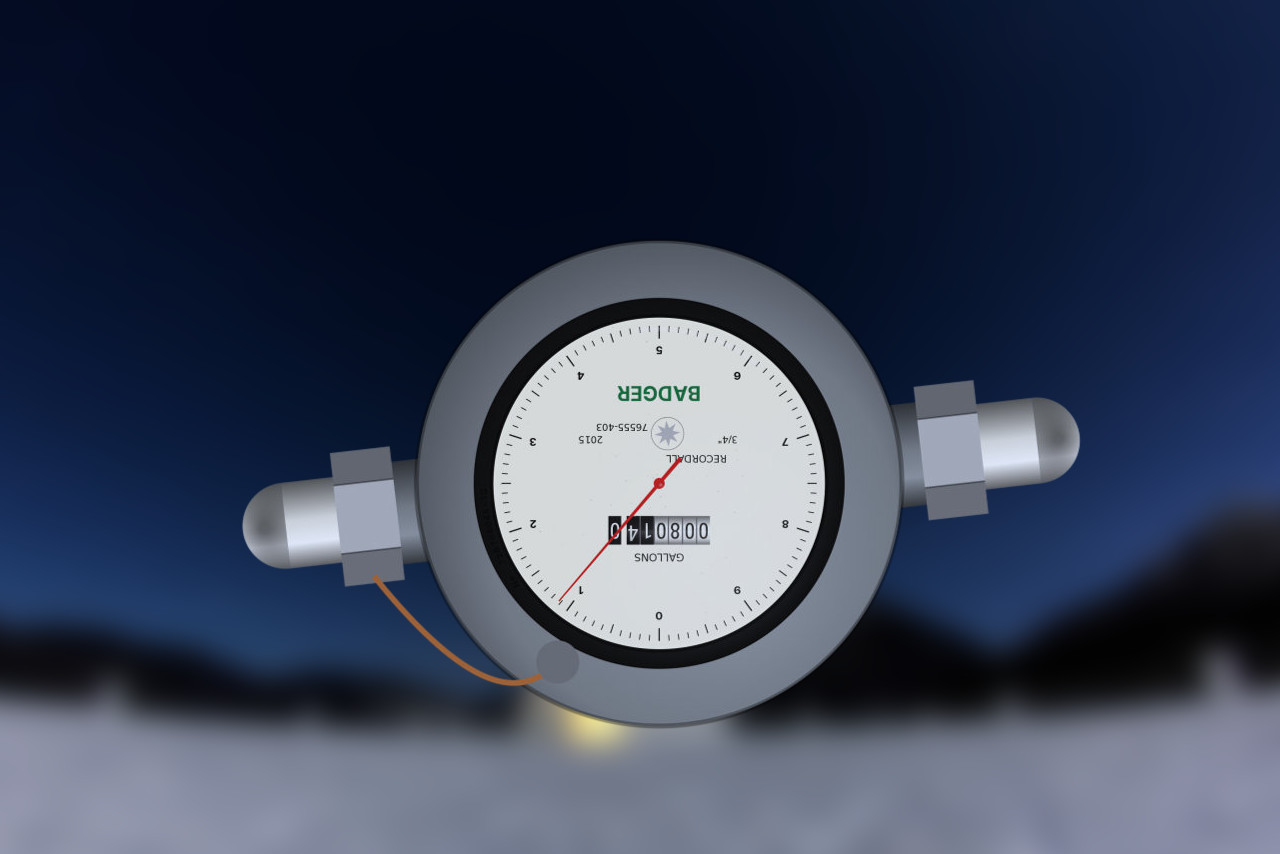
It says 80141.1 gal
